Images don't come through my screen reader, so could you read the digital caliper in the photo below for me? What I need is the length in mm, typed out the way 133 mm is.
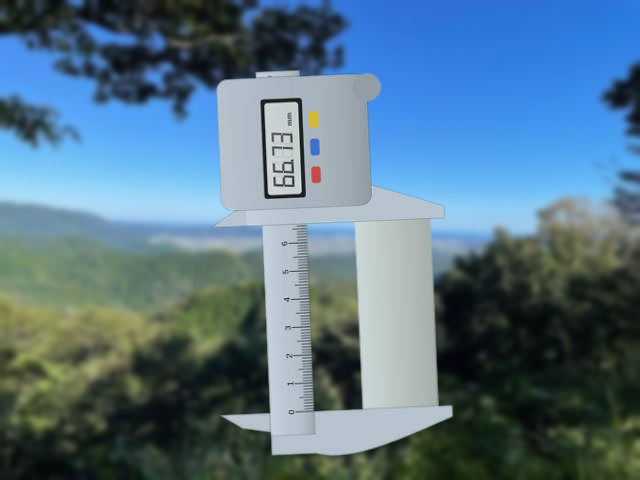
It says 66.73 mm
